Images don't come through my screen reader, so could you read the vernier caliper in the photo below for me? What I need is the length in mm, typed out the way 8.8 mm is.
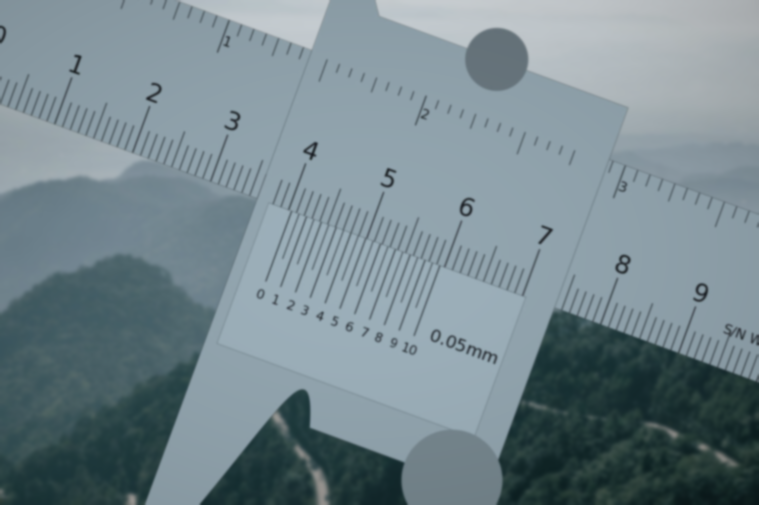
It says 40.4 mm
